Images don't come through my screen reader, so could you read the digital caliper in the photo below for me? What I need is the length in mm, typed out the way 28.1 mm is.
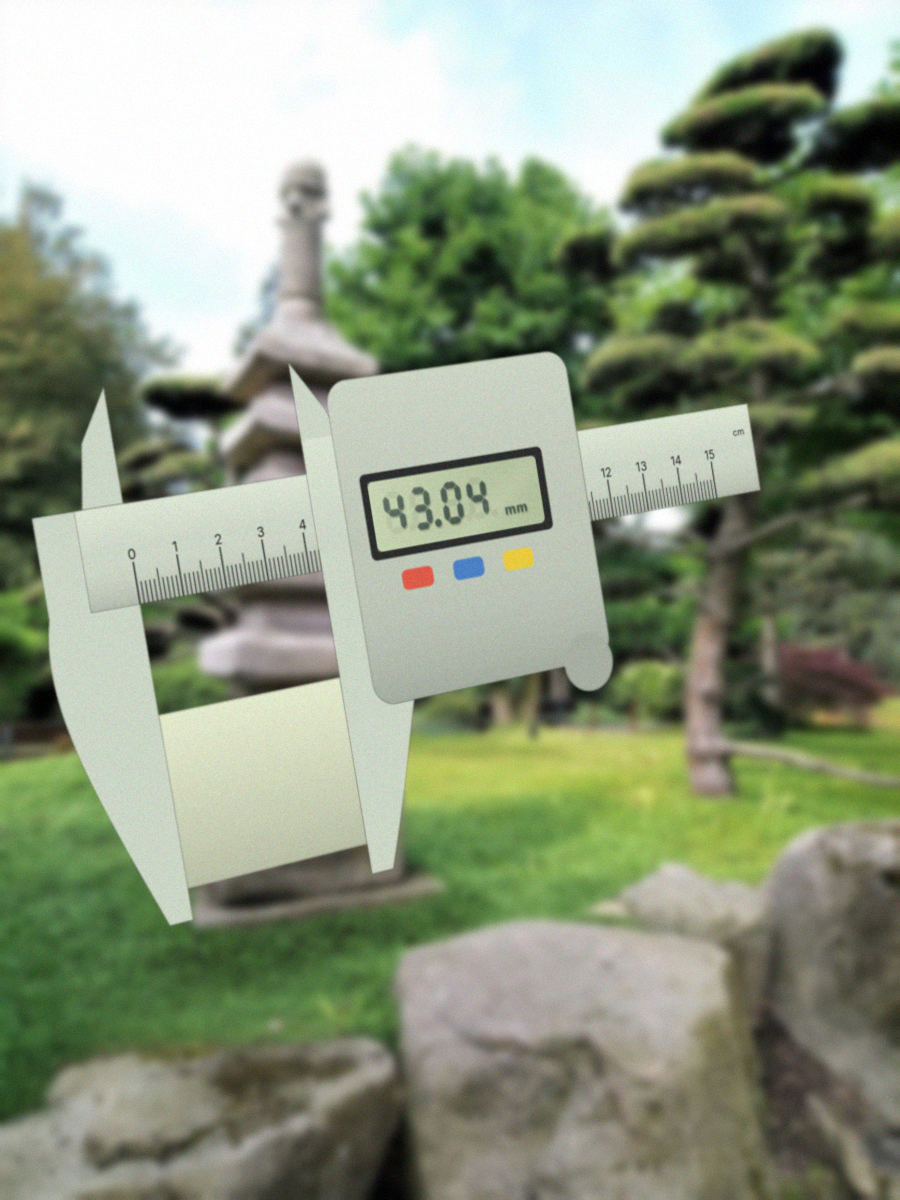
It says 43.04 mm
